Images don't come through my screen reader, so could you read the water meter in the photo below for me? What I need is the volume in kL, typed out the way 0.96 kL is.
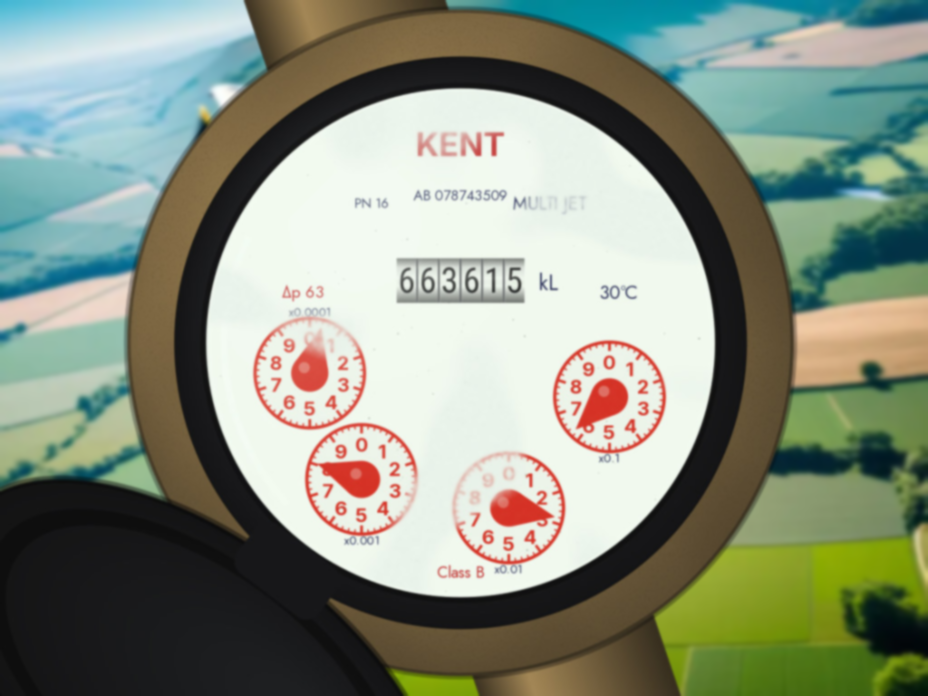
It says 663615.6280 kL
